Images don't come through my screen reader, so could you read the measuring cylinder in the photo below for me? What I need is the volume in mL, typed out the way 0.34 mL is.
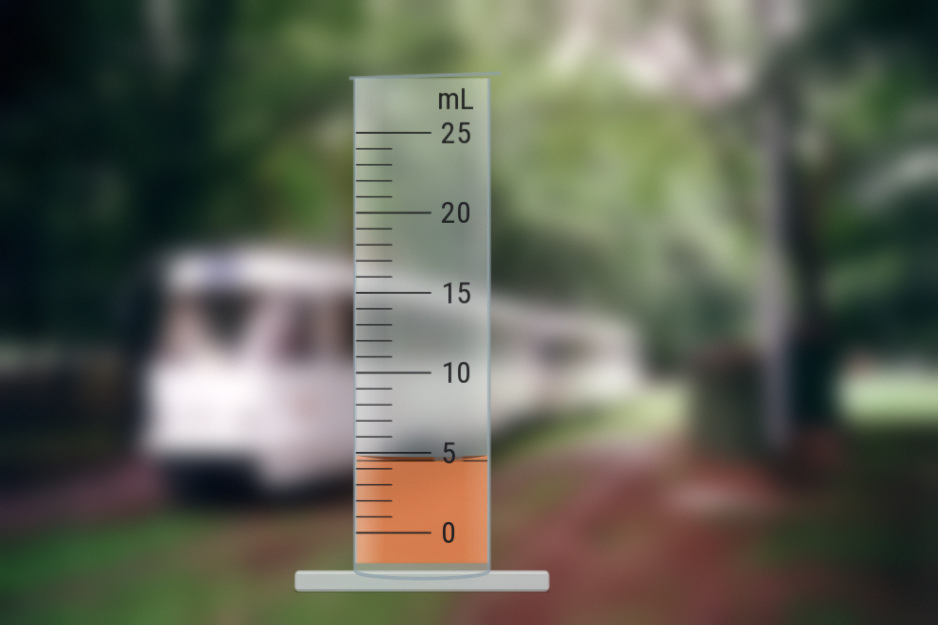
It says 4.5 mL
